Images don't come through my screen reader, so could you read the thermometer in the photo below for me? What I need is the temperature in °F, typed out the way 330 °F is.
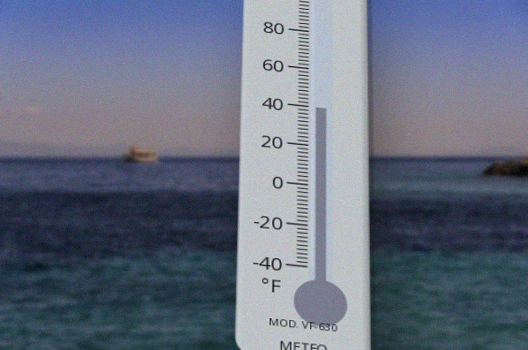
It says 40 °F
